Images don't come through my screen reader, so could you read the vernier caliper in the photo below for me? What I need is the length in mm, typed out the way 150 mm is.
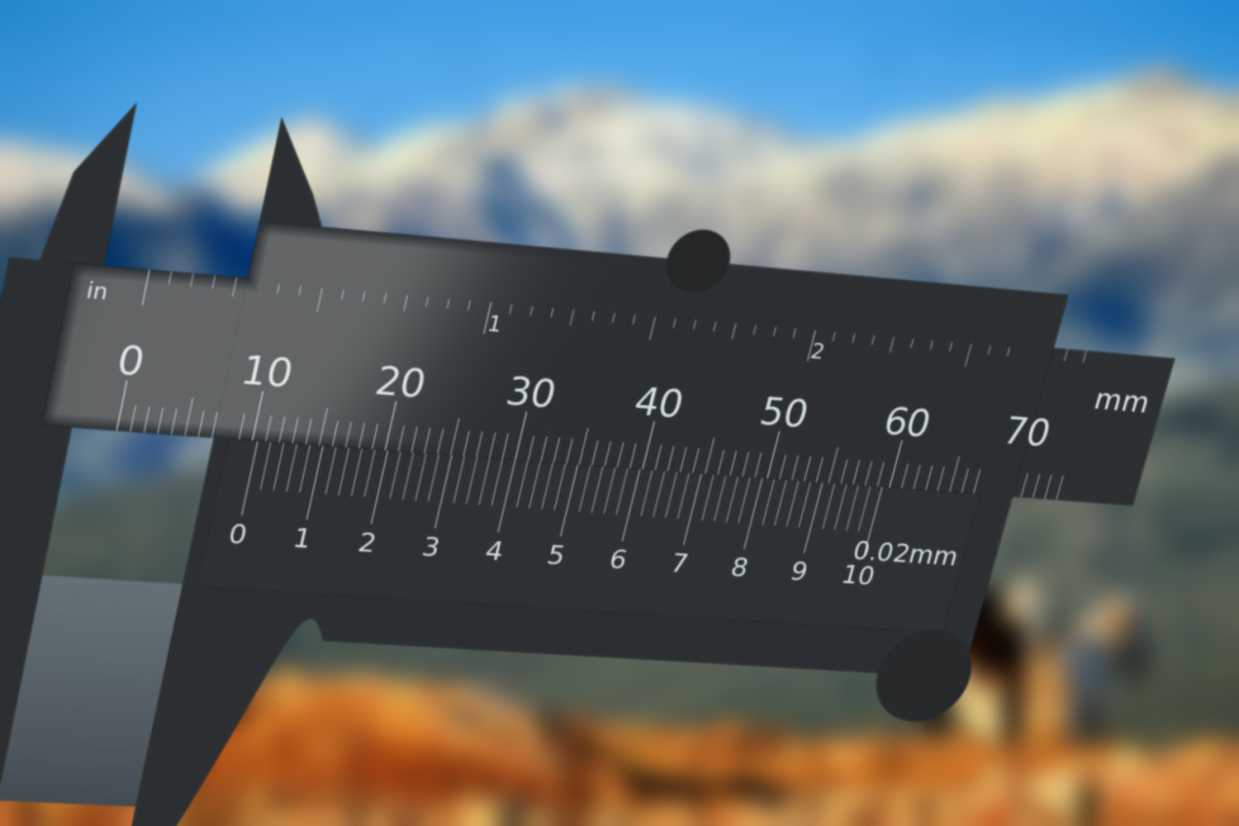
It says 10.4 mm
